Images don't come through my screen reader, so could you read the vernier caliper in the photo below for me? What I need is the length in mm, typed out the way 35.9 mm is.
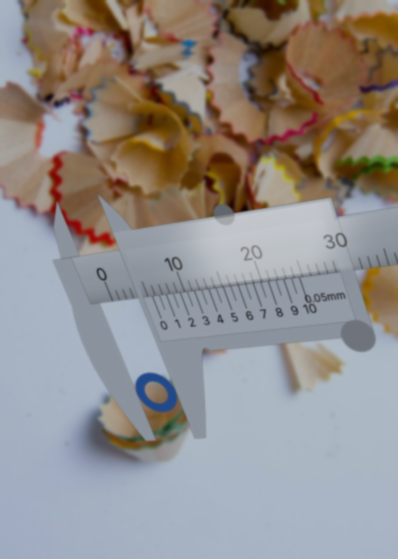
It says 5.6 mm
